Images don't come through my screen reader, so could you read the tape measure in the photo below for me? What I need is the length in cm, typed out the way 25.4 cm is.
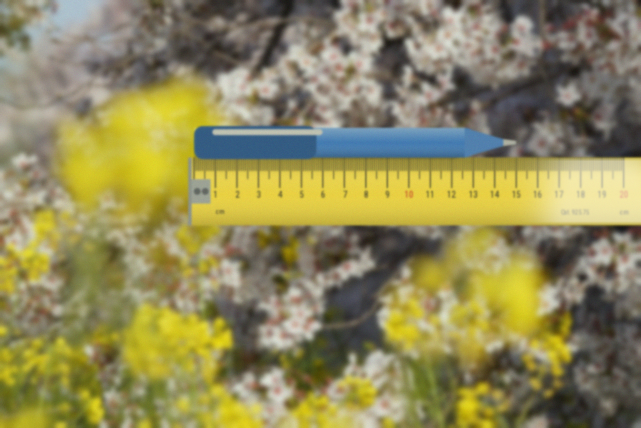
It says 15 cm
